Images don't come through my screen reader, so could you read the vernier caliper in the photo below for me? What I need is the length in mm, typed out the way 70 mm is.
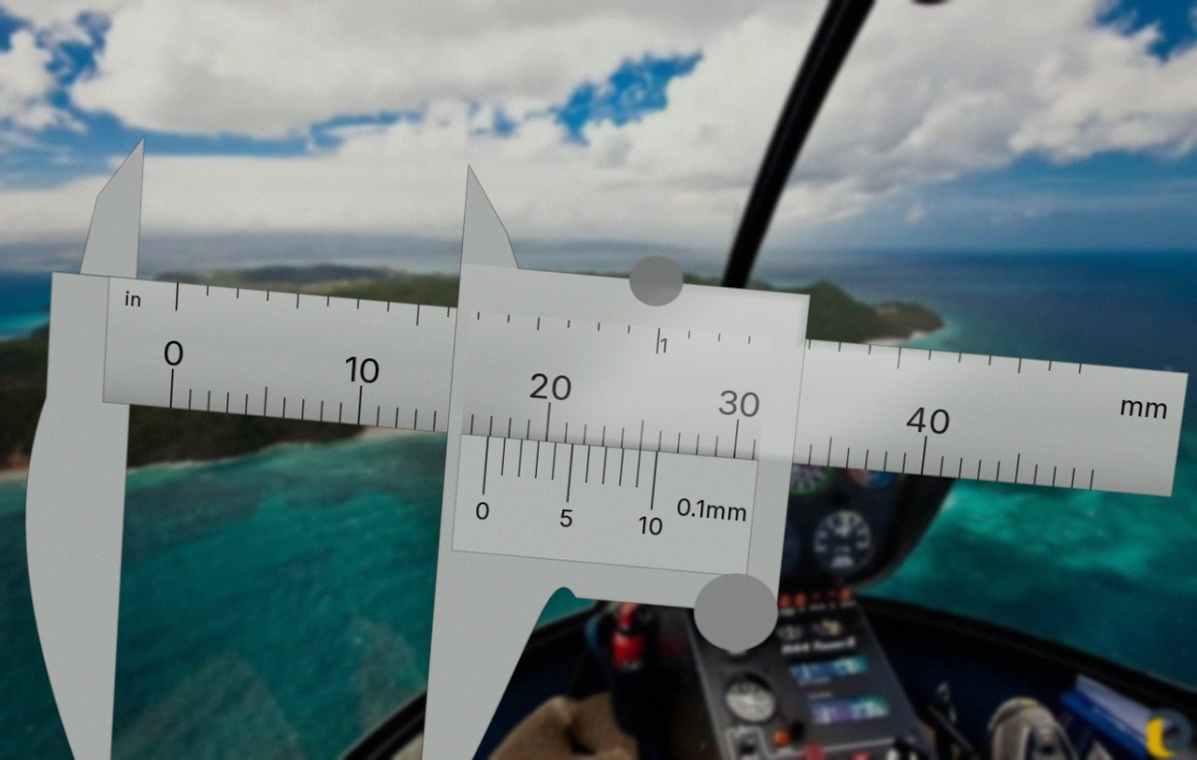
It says 16.9 mm
